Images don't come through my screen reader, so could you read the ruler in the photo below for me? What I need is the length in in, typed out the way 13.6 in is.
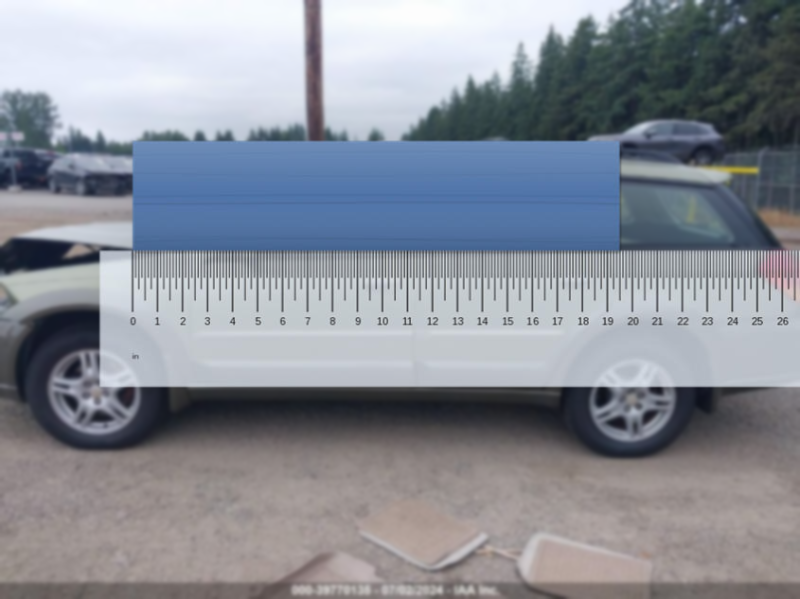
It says 19.5 in
